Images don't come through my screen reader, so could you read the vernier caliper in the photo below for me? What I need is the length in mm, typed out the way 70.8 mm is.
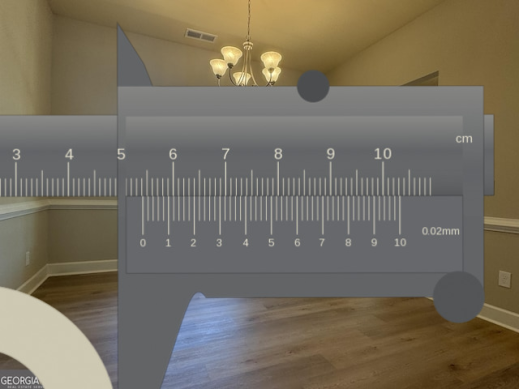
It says 54.2 mm
